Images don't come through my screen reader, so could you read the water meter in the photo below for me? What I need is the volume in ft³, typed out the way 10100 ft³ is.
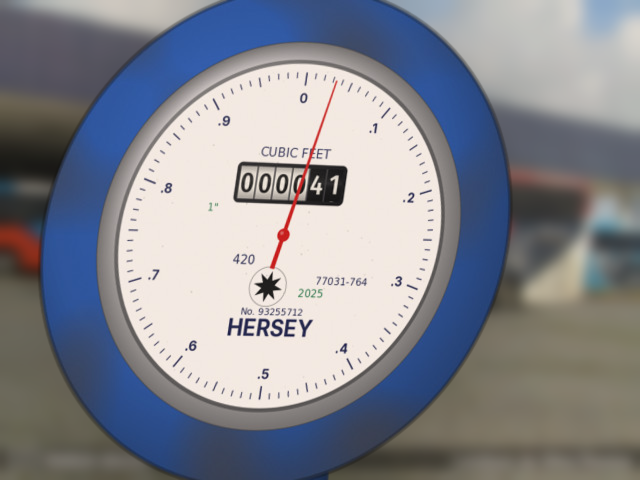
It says 41.03 ft³
